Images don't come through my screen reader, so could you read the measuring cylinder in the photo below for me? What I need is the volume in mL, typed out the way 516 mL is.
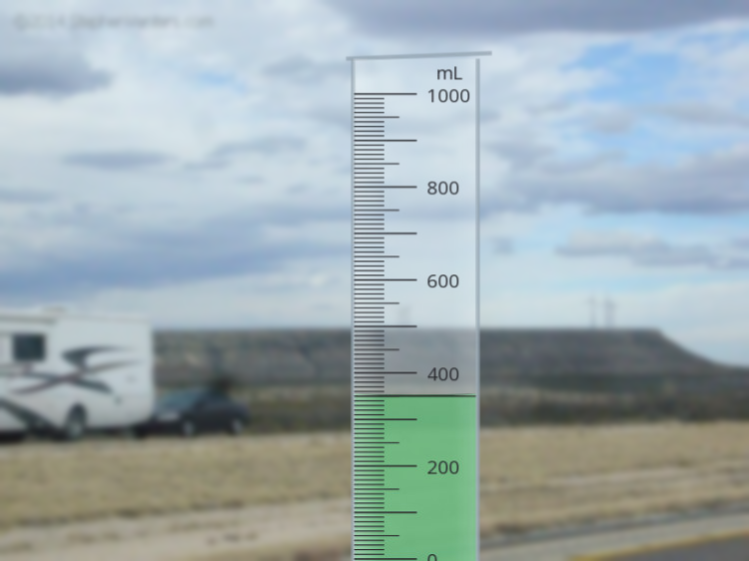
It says 350 mL
